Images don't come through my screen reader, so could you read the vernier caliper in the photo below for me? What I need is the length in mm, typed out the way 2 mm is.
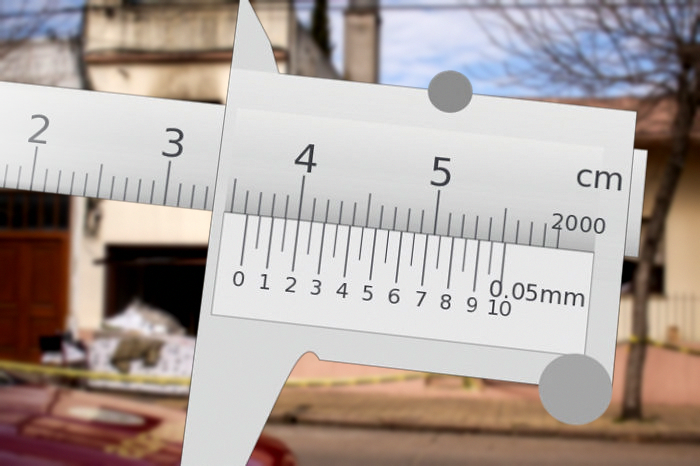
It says 36.2 mm
